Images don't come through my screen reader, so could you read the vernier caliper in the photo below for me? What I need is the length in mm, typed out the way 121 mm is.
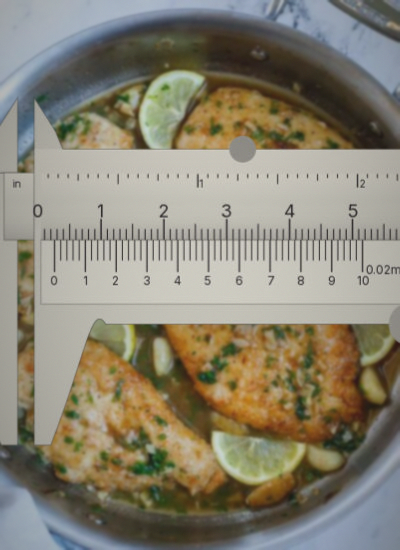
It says 2.6 mm
